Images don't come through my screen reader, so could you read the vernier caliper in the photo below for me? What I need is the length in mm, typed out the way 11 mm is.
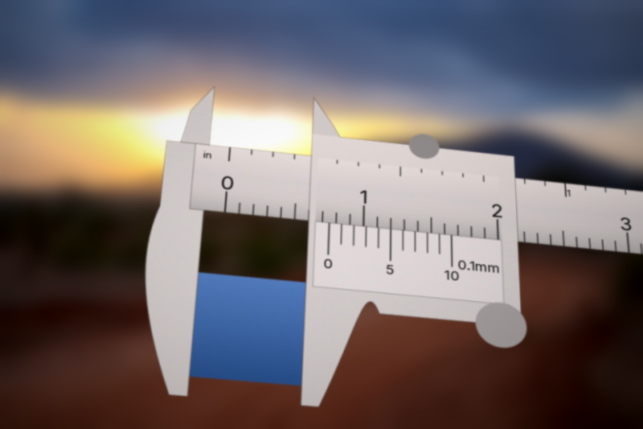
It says 7.5 mm
